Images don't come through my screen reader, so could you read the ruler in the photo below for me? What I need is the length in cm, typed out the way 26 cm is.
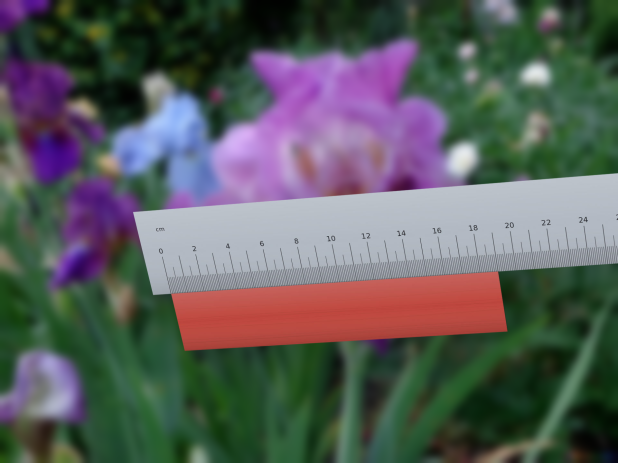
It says 19 cm
